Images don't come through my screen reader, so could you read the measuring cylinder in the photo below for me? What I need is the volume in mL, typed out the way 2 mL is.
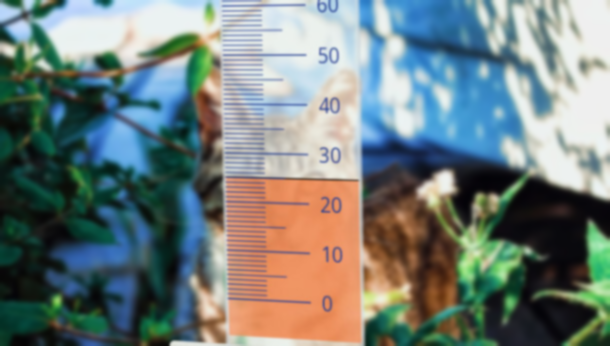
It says 25 mL
